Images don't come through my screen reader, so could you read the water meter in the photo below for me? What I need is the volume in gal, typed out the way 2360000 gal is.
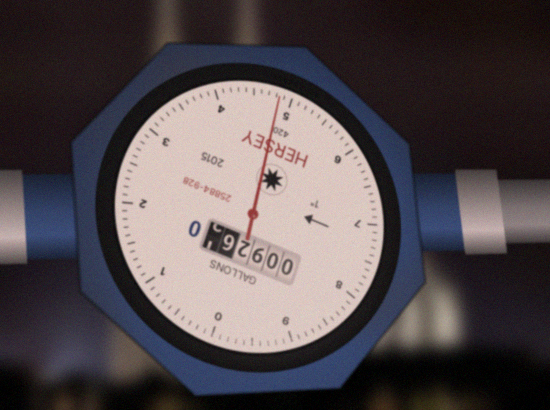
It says 92614.8 gal
